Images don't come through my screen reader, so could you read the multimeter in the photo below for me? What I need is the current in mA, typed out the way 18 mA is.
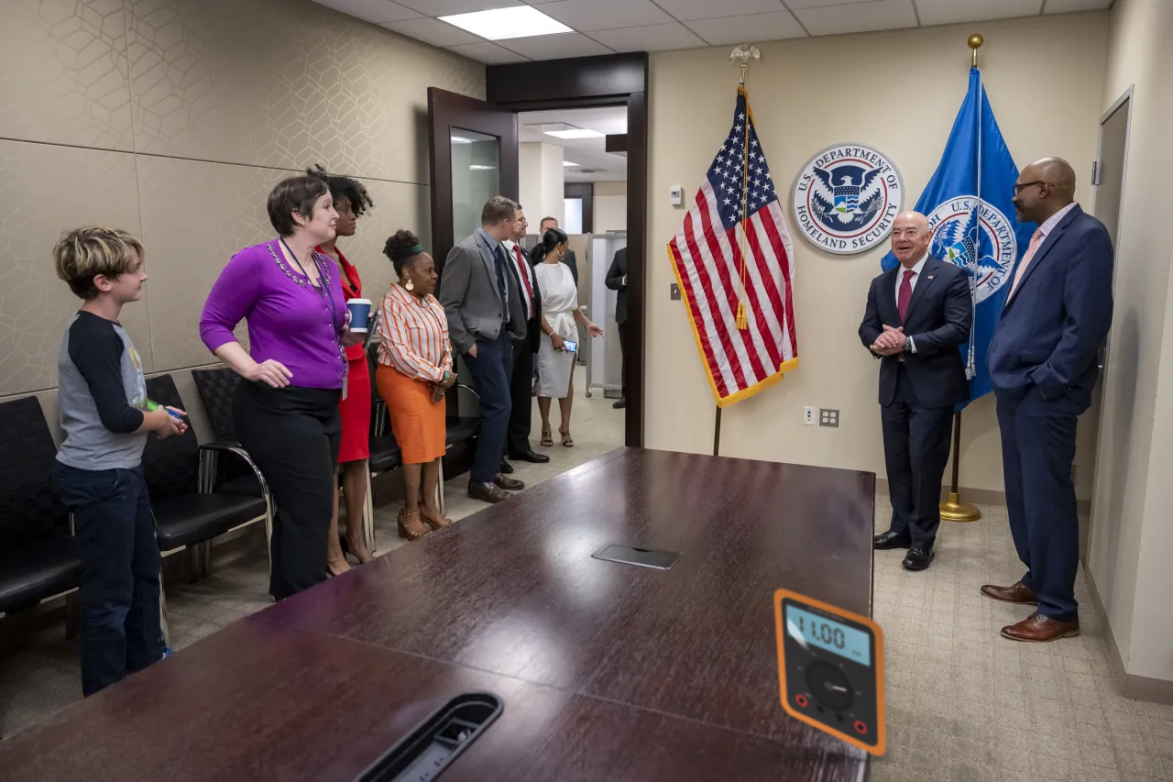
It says 11.00 mA
